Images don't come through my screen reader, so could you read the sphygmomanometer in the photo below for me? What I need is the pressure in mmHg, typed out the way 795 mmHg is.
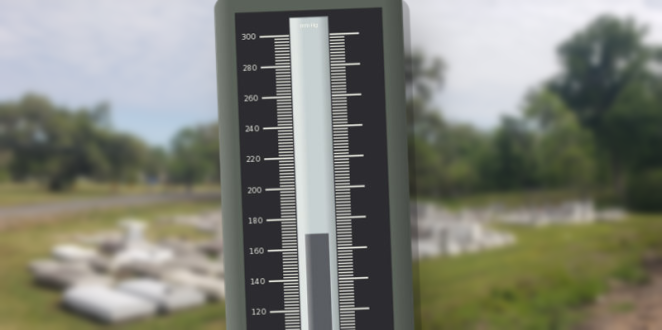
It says 170 mmHg
